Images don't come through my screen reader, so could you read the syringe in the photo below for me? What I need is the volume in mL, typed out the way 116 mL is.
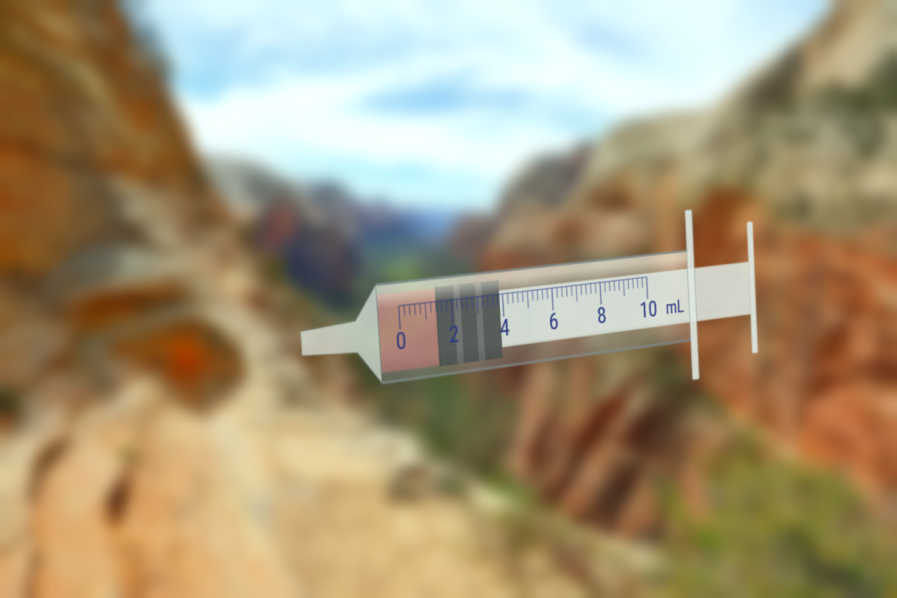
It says 1.4 mL
